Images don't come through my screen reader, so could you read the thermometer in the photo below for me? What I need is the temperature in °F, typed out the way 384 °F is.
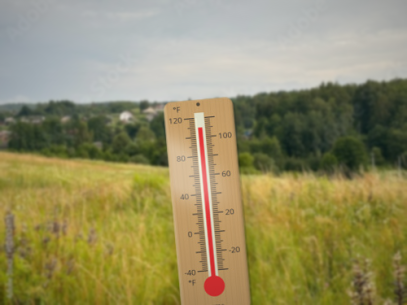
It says 110 °F
